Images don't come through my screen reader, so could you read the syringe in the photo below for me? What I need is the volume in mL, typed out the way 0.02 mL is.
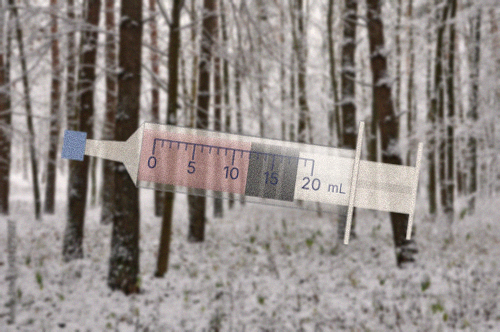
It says 12 mL
